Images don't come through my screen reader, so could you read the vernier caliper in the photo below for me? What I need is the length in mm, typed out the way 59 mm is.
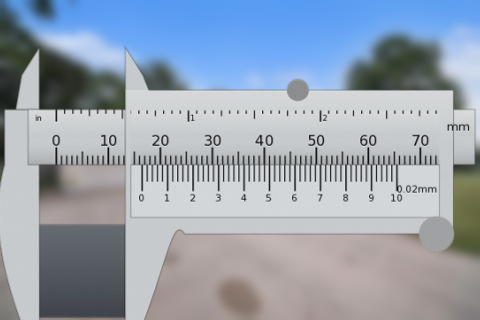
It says 16.5 mm
